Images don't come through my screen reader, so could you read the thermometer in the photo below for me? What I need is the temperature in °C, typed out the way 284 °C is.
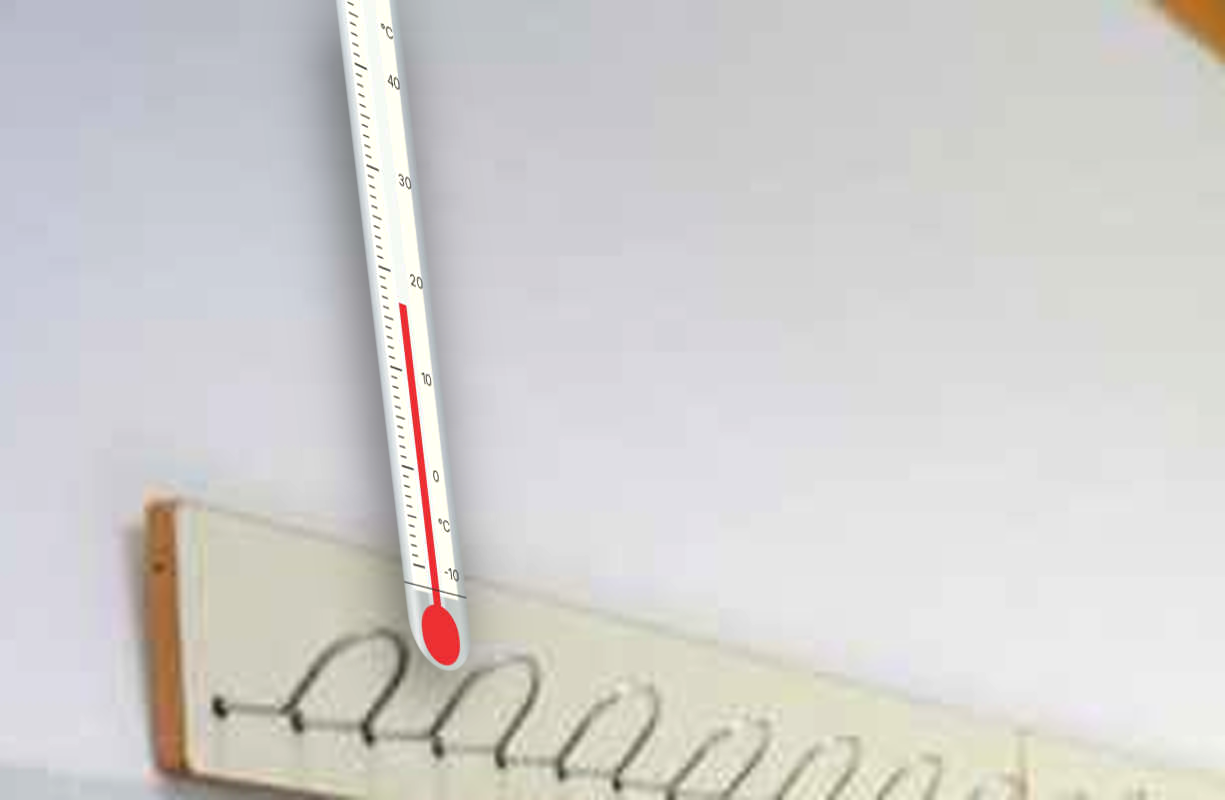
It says 17 °C
